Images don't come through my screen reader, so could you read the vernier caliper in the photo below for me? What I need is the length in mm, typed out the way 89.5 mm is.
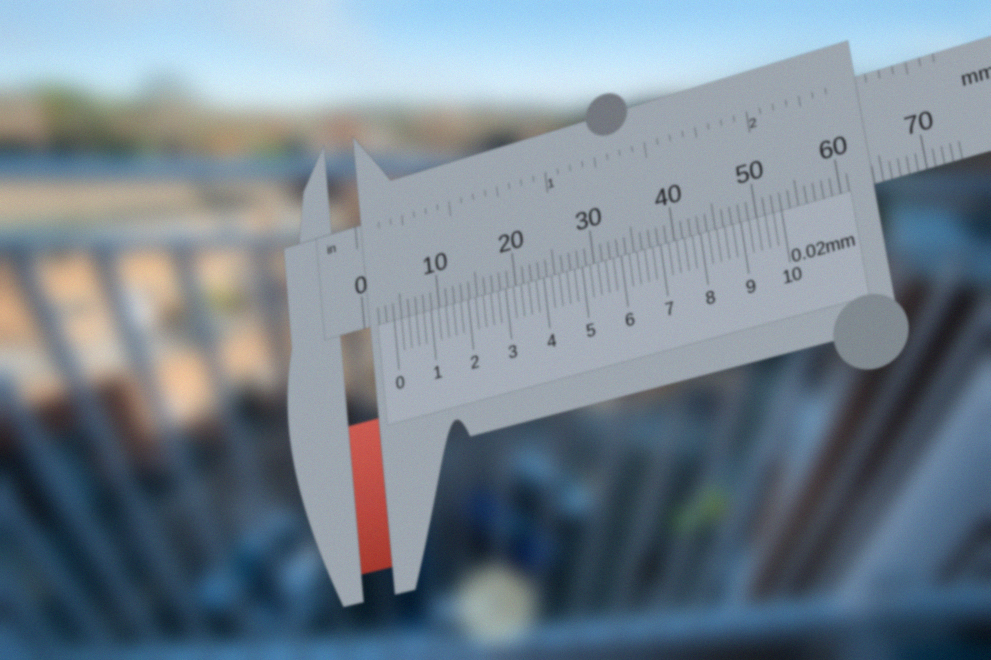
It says 4.0 mm
